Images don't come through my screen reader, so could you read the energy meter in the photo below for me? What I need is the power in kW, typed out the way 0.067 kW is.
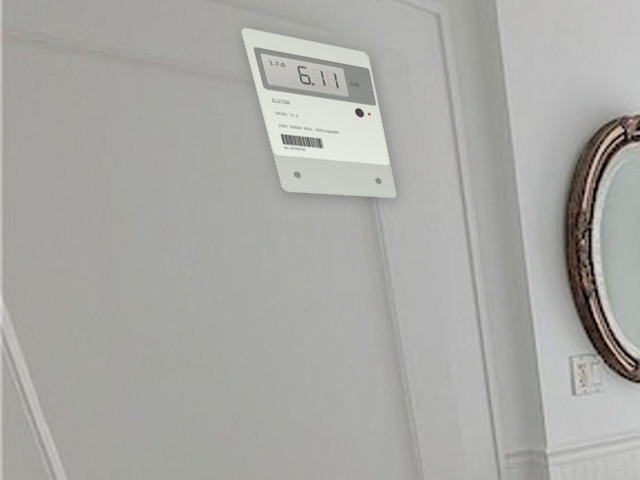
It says 6.11 kW
